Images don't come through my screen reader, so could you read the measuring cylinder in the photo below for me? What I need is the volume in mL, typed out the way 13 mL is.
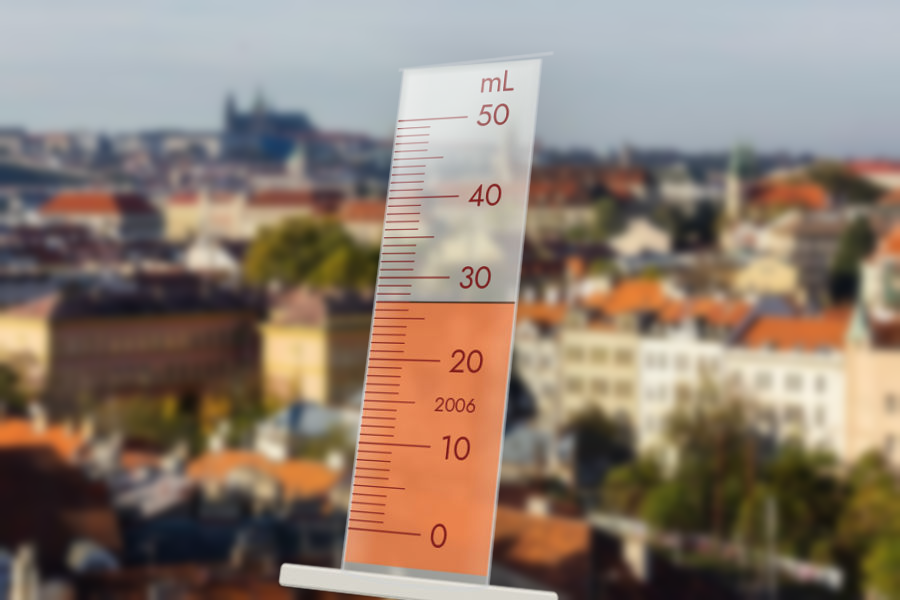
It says 27 mL
